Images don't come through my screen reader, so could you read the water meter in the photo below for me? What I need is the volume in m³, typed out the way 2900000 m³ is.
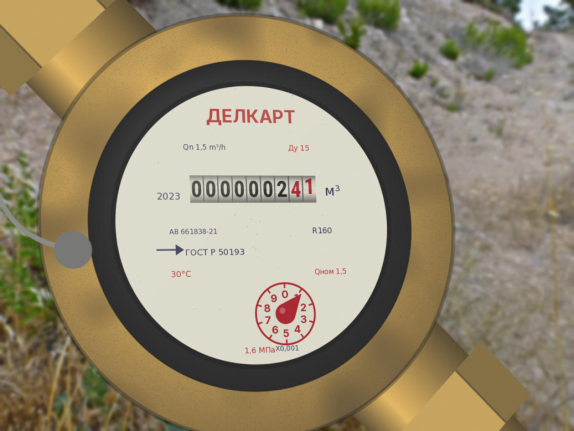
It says 2.411 m³
